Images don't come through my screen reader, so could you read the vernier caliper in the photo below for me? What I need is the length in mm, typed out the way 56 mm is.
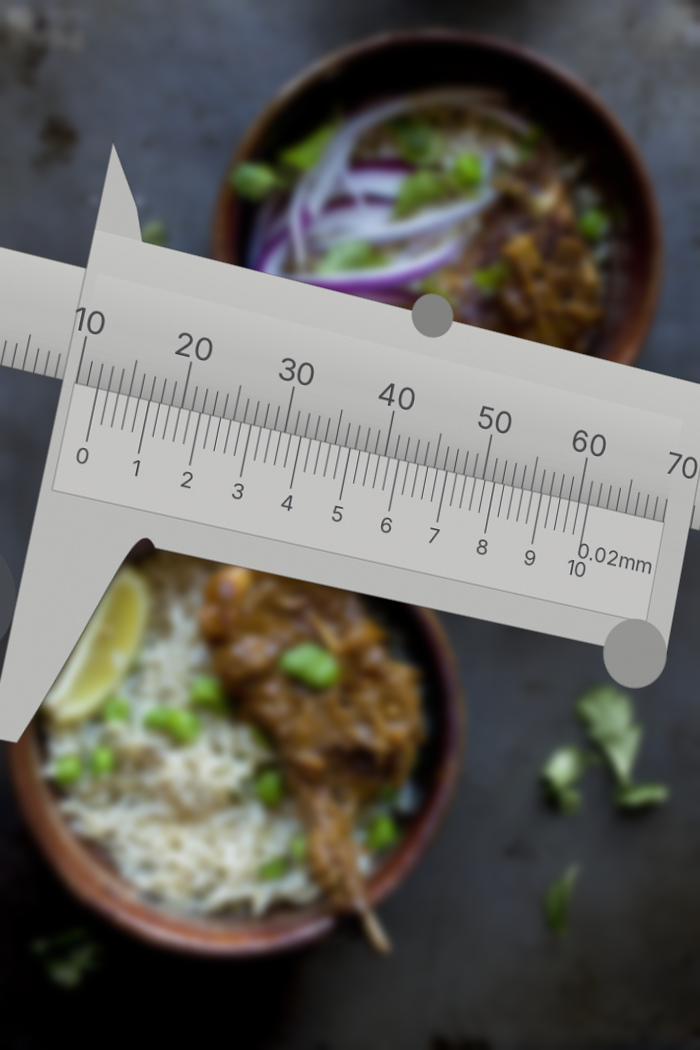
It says 12.0 mm
